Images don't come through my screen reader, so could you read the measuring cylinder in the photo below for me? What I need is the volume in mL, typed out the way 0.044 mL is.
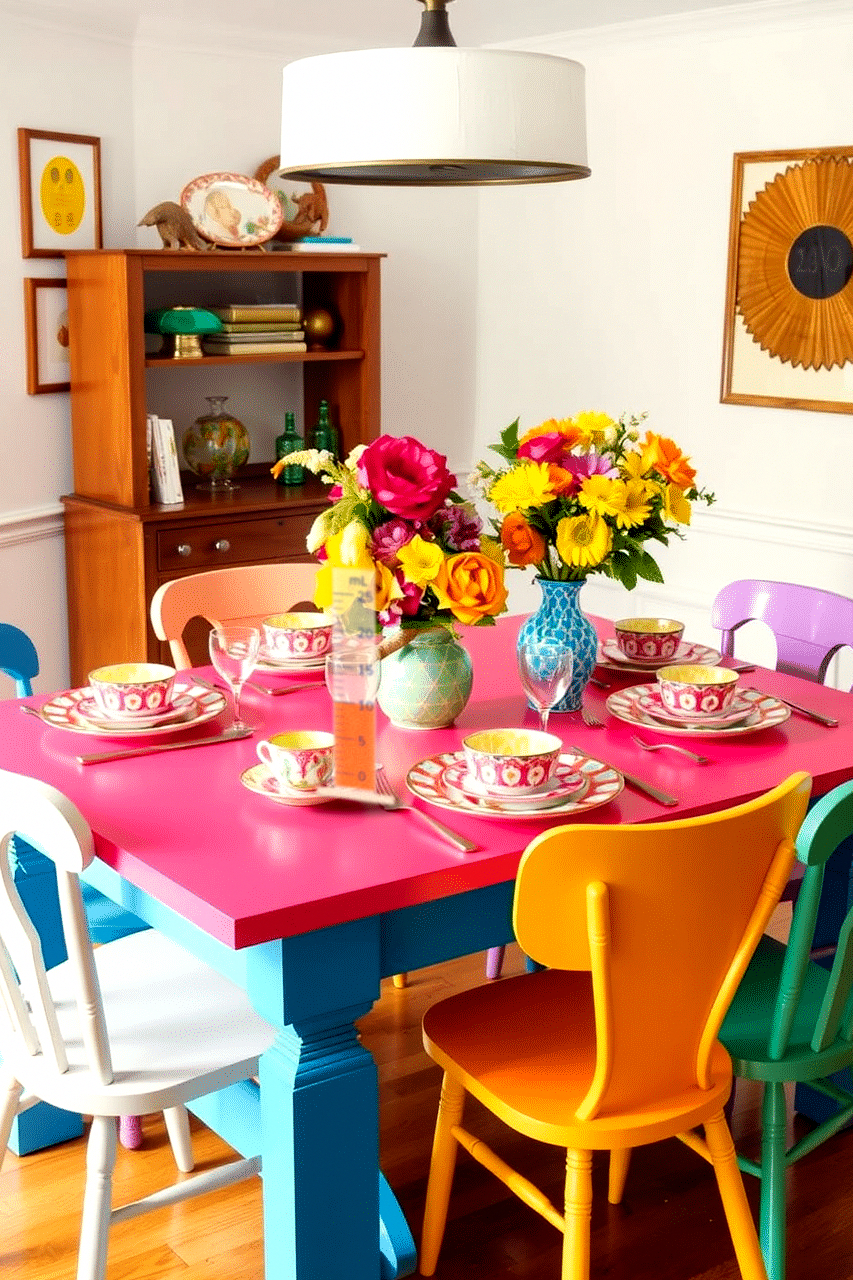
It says 10 mL
